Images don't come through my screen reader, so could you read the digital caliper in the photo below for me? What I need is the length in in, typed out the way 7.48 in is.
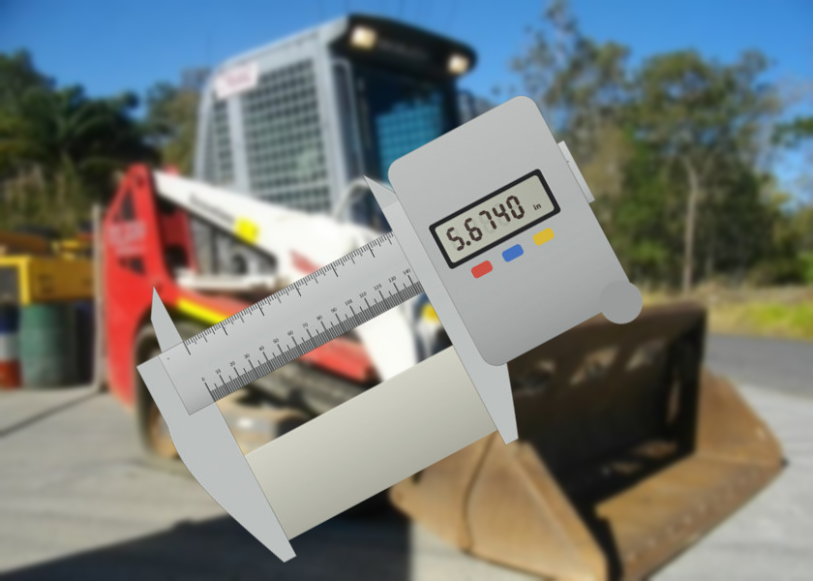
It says 5.6740 in
